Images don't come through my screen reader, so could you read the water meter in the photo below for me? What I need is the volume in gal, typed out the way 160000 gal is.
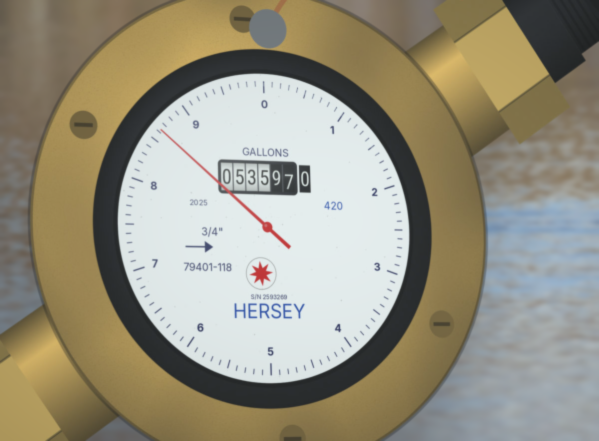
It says 535968.6 gal
